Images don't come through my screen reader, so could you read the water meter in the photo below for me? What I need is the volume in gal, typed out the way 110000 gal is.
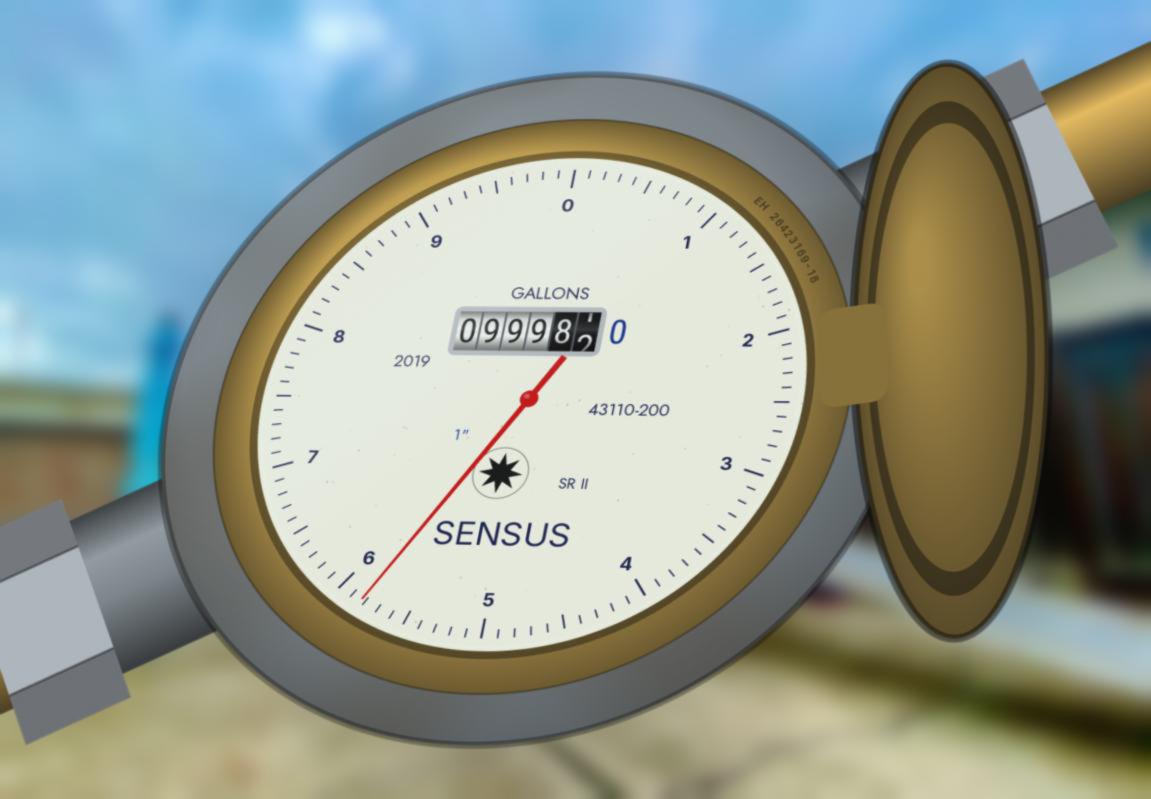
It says 999815.8 gal
